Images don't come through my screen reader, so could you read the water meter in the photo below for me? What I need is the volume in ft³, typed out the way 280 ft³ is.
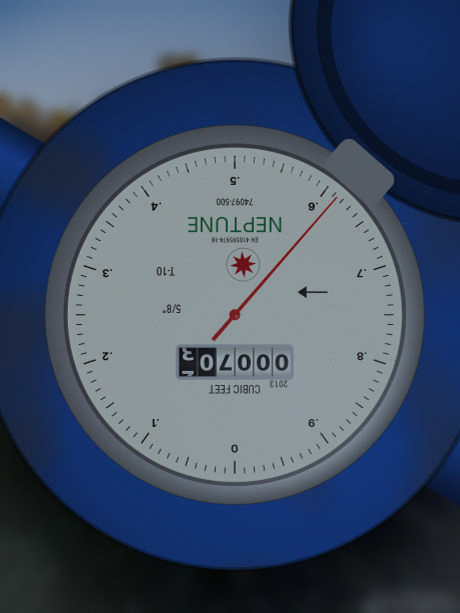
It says 702.61 ft³
